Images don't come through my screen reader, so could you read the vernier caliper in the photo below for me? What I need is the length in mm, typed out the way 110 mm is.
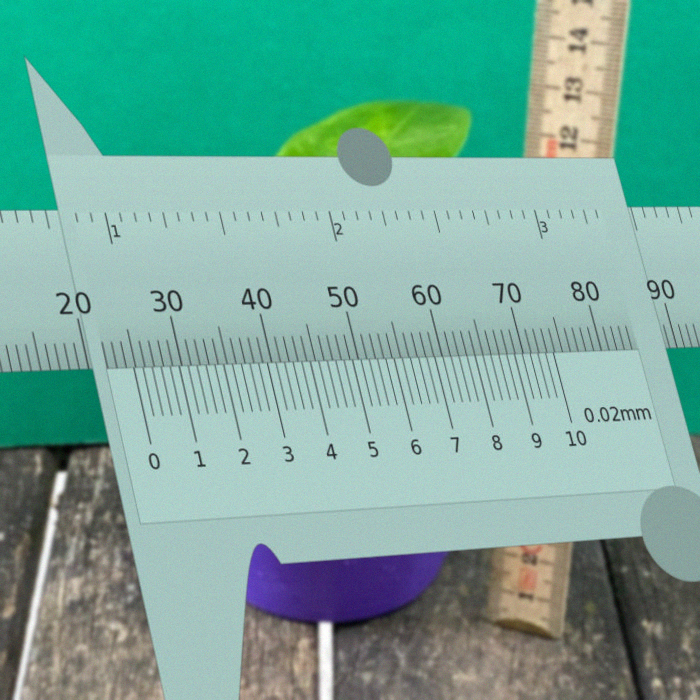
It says 24.8 mm
